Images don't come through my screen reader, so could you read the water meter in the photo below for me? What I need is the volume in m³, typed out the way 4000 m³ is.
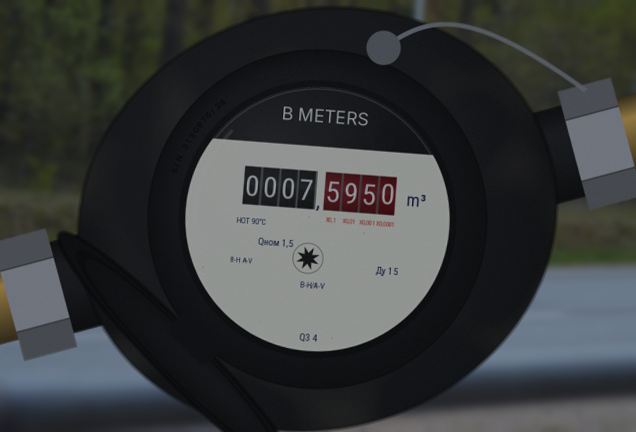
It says 7.5950 m³
